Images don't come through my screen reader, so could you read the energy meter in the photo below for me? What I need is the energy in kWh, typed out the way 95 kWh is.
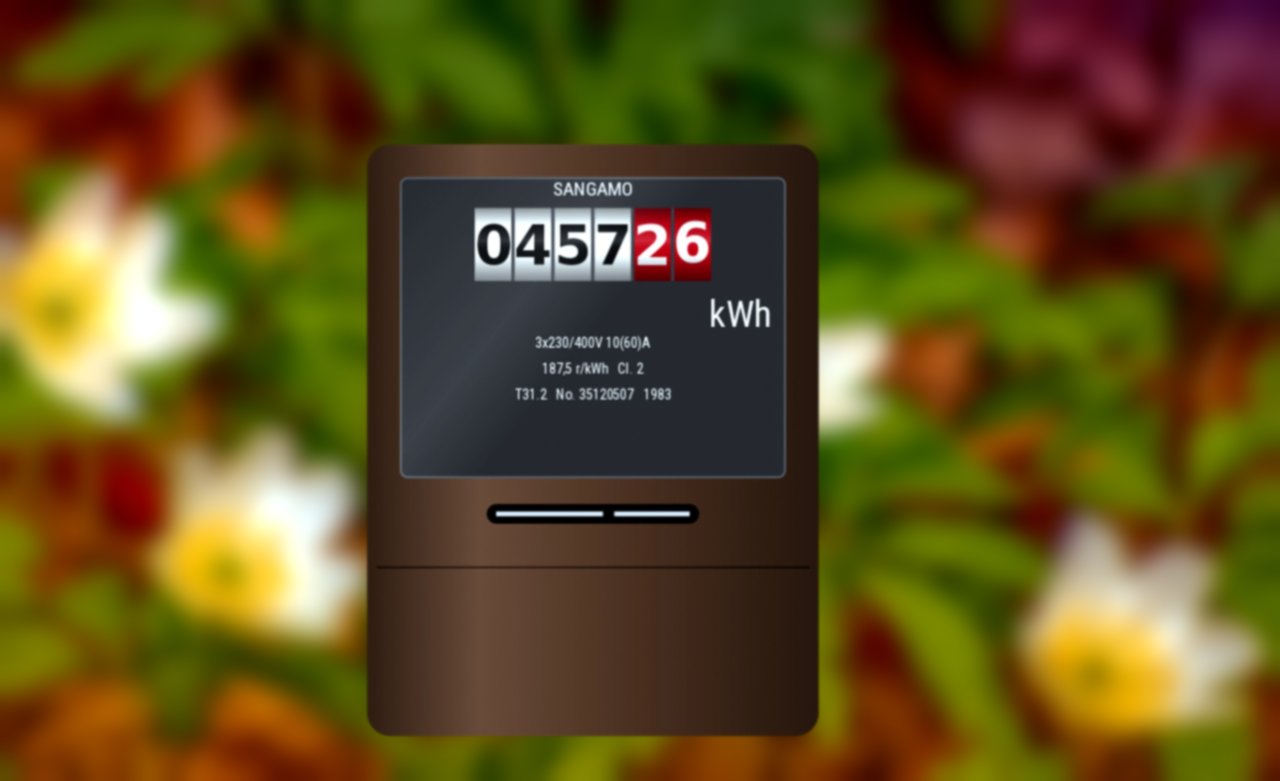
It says 457.26 kWh
